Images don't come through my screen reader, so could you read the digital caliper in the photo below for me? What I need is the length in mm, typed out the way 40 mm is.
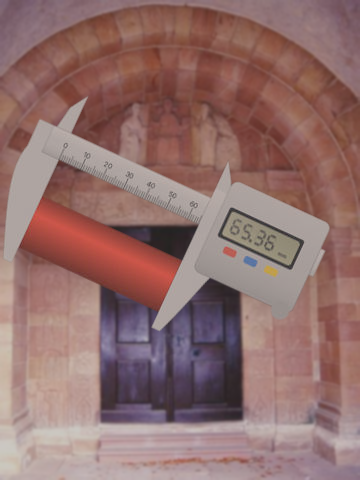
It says 65.36 mm
